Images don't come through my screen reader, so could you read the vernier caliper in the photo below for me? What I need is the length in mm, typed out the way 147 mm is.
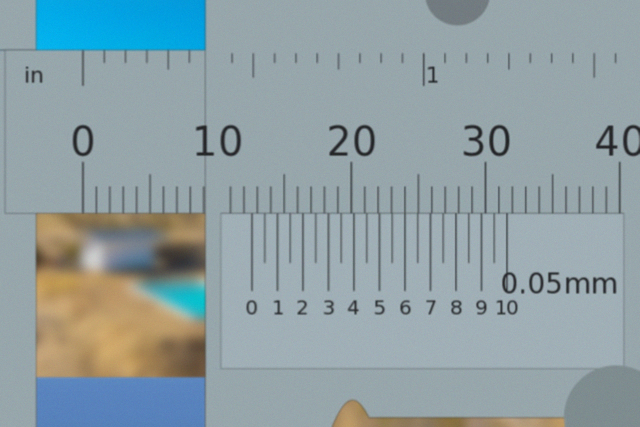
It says 12.6 mm
